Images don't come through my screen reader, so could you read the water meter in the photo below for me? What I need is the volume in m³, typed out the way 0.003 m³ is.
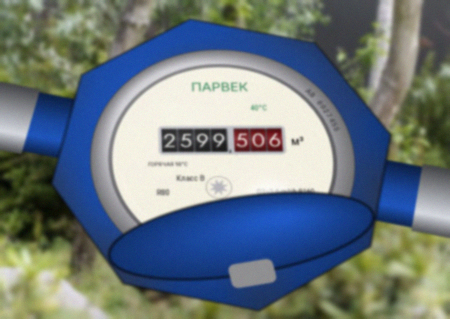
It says 2599.506 m³
